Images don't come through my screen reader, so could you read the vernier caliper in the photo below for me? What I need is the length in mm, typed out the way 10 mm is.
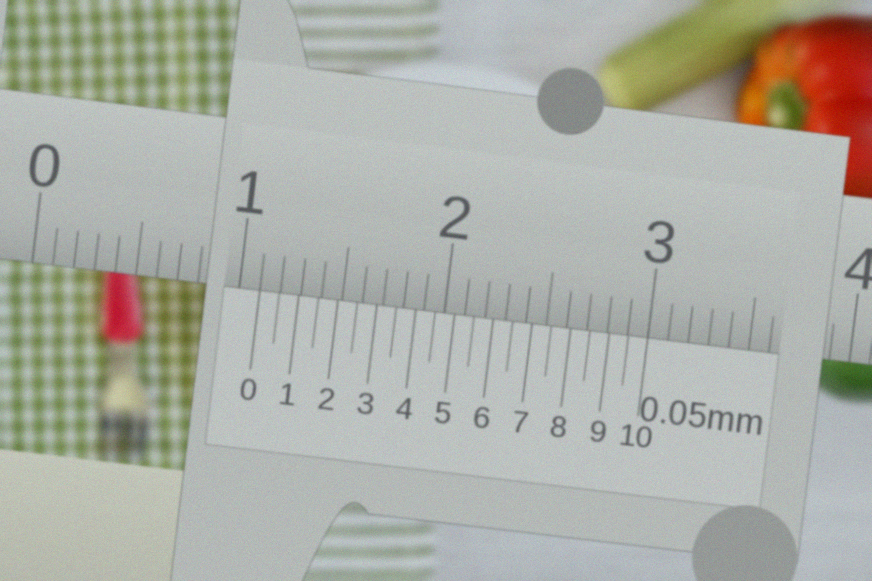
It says 11.0 mm
